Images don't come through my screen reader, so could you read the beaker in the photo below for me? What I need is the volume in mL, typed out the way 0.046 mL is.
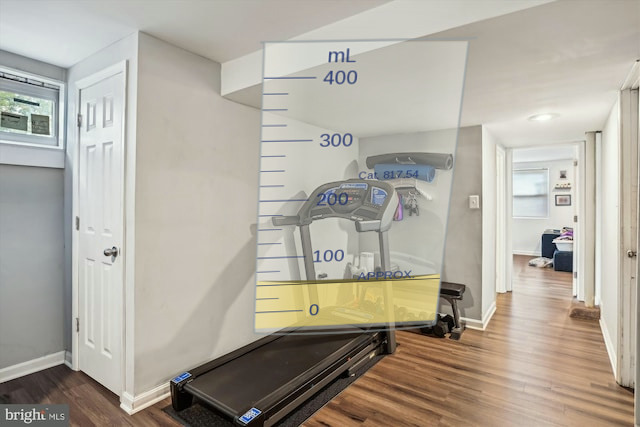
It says 50 mL
